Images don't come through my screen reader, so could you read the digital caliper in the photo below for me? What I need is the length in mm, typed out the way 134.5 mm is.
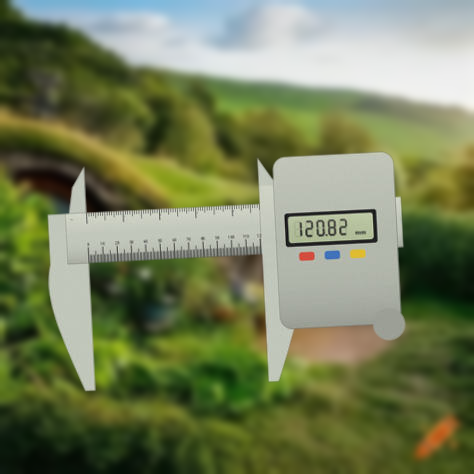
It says 120.82 mm
